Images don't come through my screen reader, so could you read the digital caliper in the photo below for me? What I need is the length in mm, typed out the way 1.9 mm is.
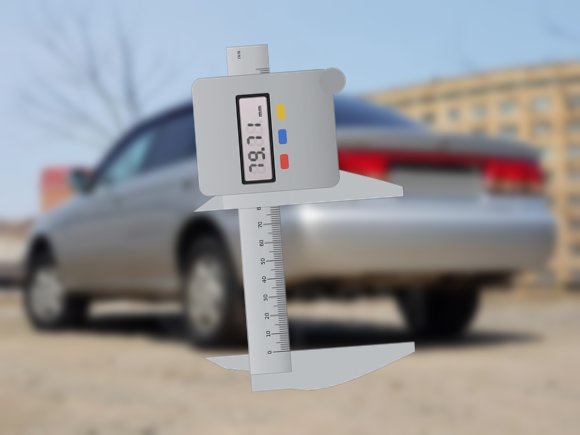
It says 79.71 mm
